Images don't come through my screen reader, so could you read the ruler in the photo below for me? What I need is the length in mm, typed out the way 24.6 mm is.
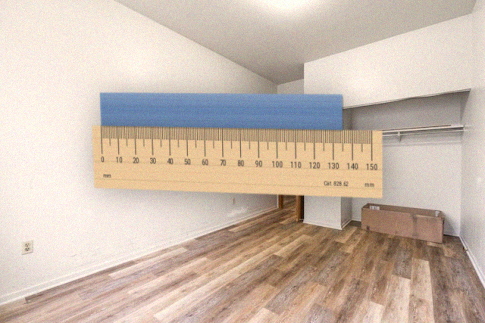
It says 135 mm
